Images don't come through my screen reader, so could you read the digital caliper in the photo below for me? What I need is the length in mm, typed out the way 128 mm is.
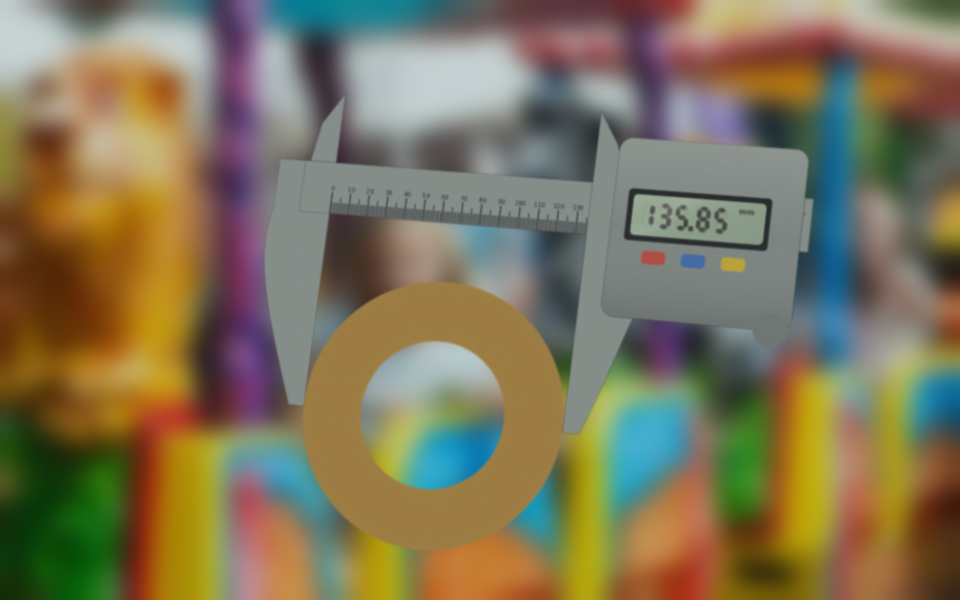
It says 135.85 mm
